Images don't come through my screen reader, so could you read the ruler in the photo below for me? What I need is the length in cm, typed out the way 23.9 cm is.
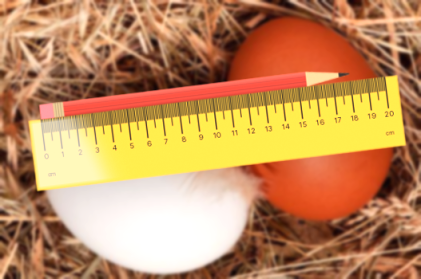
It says 18 cm
